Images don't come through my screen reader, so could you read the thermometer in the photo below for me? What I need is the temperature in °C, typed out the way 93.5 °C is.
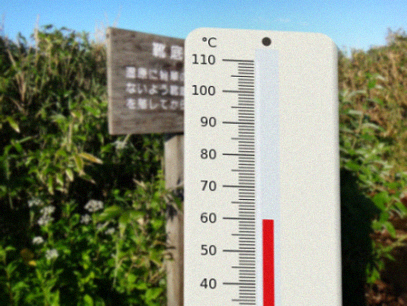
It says 60 °C
